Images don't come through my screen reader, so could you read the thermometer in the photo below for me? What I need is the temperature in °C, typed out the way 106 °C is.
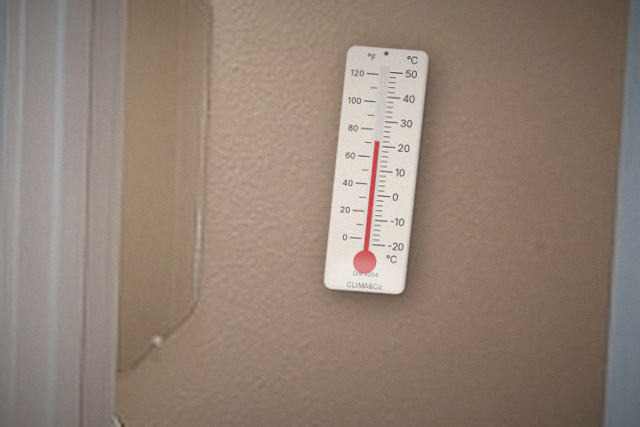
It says 22 °C
